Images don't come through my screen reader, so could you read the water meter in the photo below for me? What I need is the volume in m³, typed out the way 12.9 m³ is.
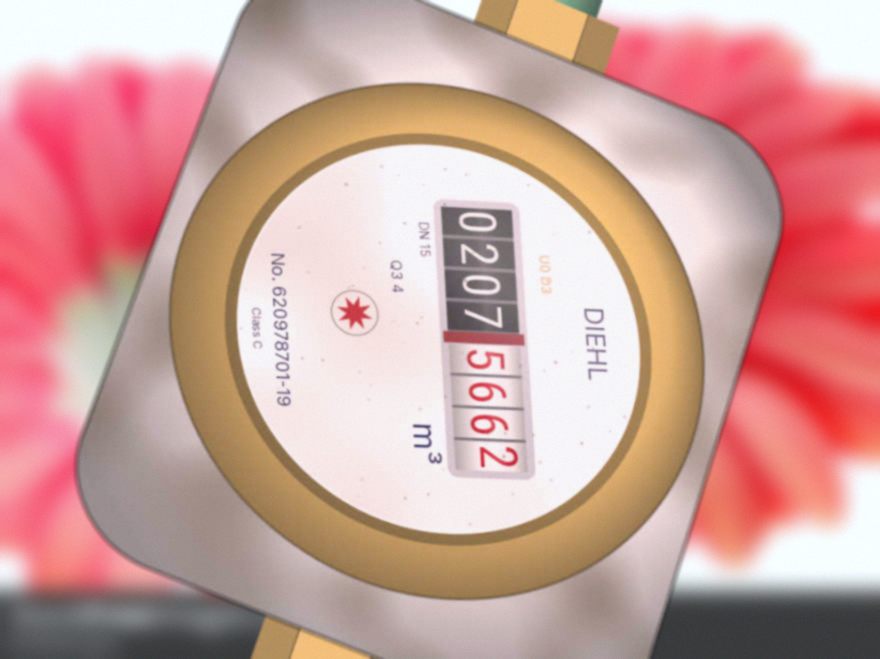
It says 207.5662 m³
